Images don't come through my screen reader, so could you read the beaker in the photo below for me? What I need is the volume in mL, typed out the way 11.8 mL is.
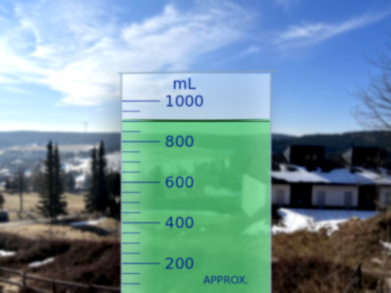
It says 900 mL
